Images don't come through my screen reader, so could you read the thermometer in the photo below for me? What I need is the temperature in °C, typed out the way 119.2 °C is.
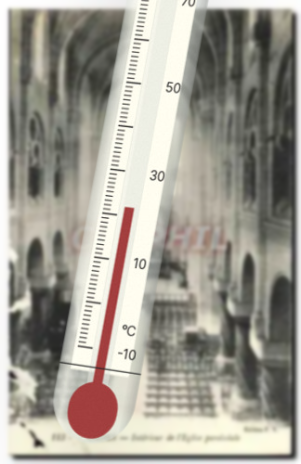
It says 22 °C
